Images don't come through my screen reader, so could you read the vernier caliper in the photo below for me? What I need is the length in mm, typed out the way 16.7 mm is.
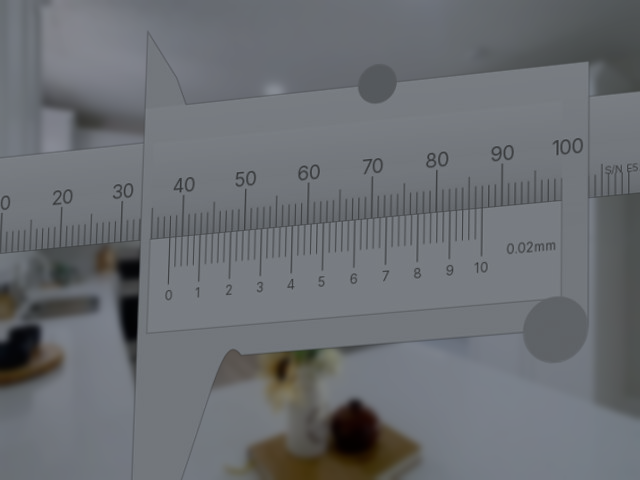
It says 38.0 mm
